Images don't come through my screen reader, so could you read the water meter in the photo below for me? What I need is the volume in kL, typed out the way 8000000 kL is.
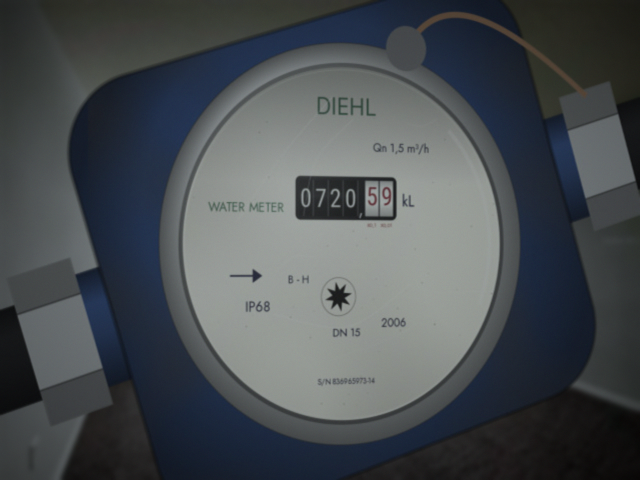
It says 720.59 kL
